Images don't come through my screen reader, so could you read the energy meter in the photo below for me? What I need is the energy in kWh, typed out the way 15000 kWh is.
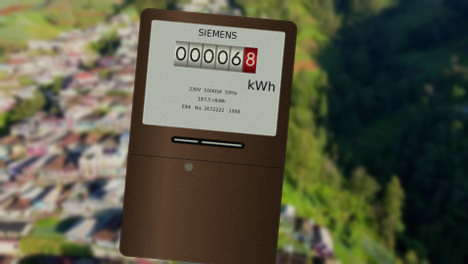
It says 6.8 kWh
